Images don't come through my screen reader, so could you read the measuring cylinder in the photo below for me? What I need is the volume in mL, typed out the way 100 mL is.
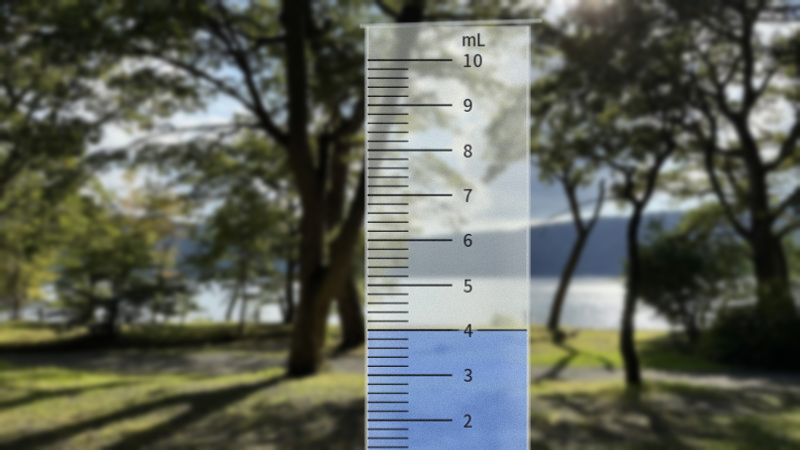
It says 4 mL
